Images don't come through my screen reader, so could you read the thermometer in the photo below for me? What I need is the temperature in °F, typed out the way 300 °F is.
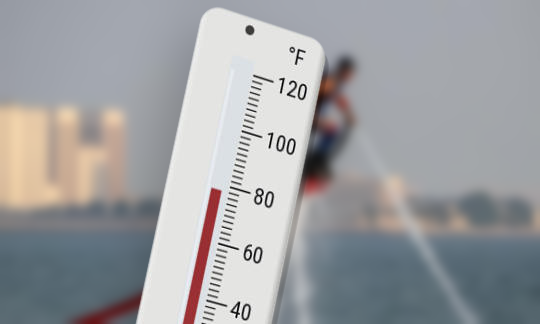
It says 78 °F
